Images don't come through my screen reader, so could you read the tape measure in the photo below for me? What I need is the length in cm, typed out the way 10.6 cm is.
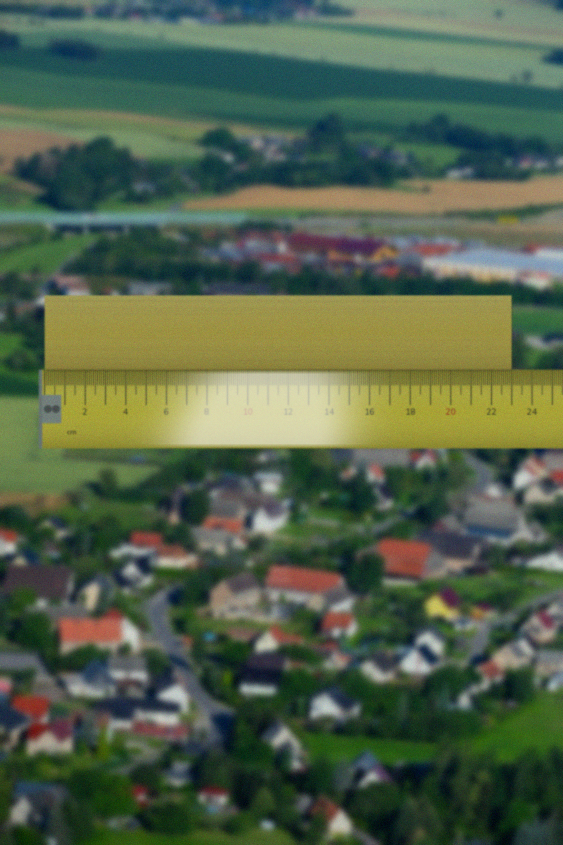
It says 23 cm
